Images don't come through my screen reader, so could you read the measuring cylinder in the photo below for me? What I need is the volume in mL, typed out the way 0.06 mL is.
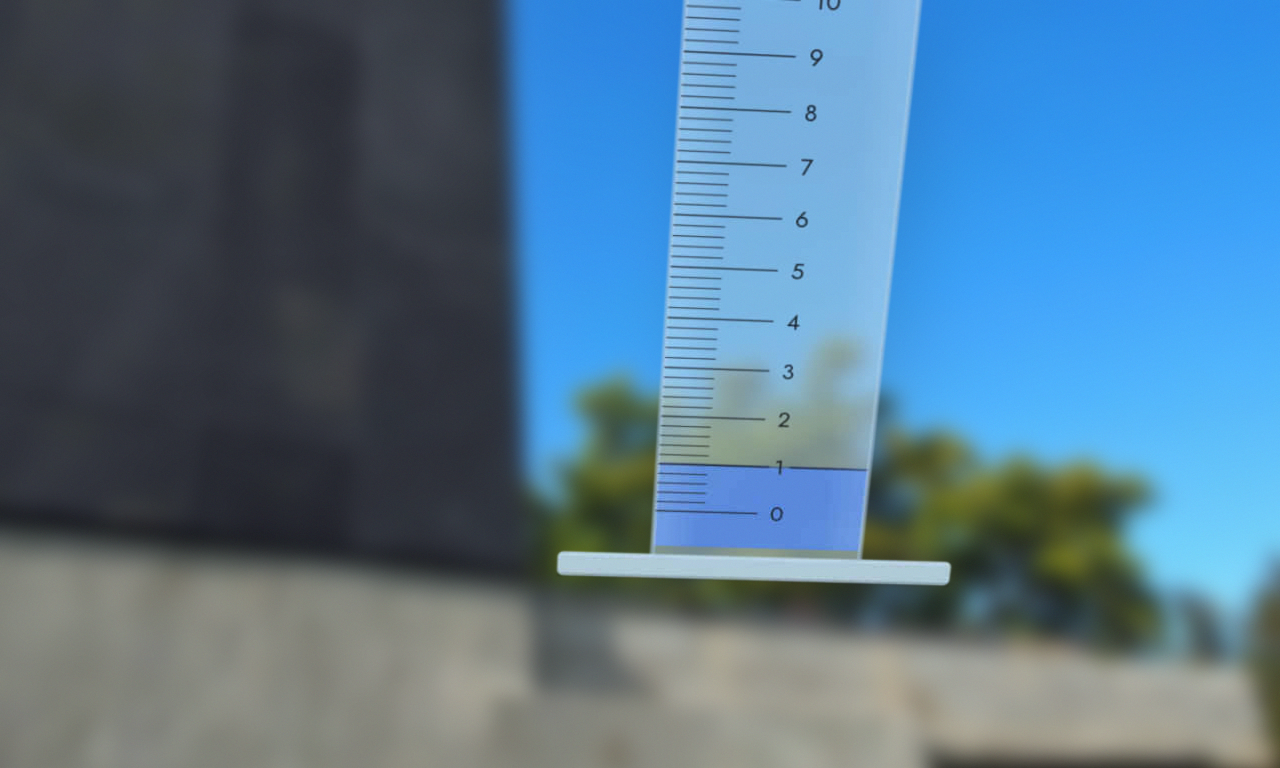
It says 1 mL
